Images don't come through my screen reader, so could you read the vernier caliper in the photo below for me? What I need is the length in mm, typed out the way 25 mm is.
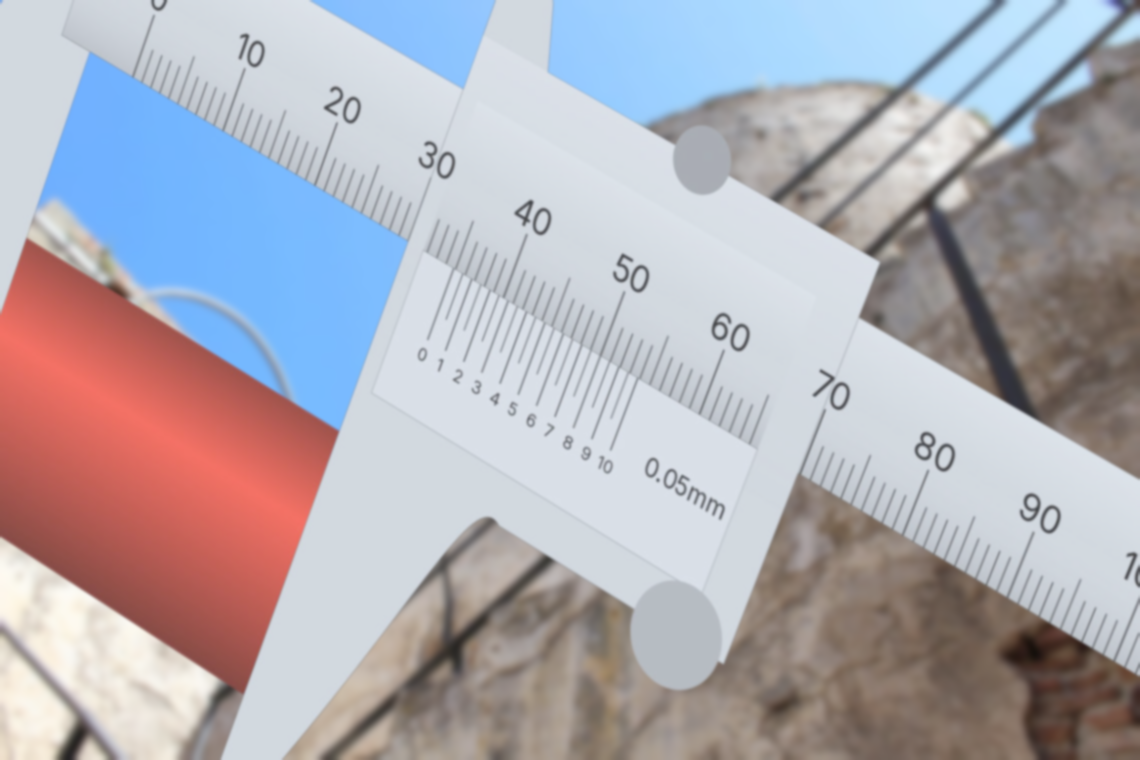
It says 34.8 mm
